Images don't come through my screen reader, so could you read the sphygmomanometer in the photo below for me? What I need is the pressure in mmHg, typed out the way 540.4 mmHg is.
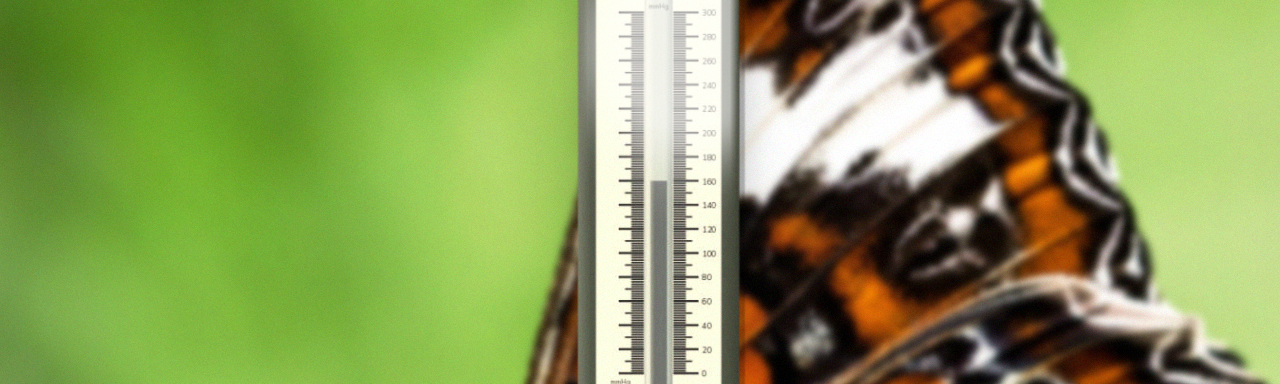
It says 160 mmHg
